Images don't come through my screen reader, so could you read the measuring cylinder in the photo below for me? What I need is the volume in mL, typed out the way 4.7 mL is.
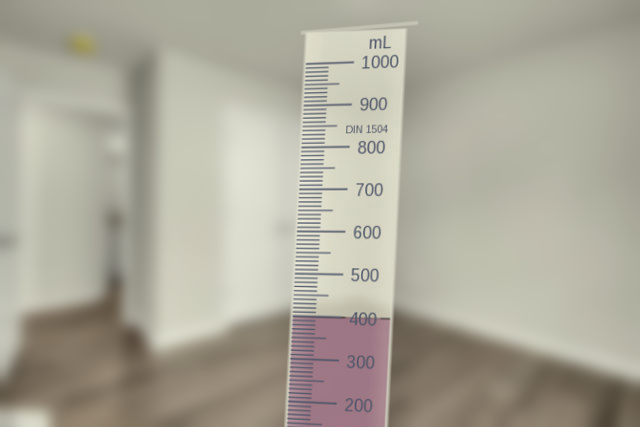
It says 400 mL
